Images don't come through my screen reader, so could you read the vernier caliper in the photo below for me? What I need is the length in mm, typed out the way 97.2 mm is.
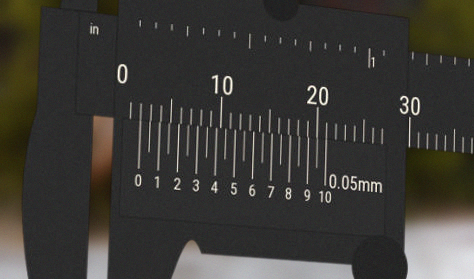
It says 2.0 mm
